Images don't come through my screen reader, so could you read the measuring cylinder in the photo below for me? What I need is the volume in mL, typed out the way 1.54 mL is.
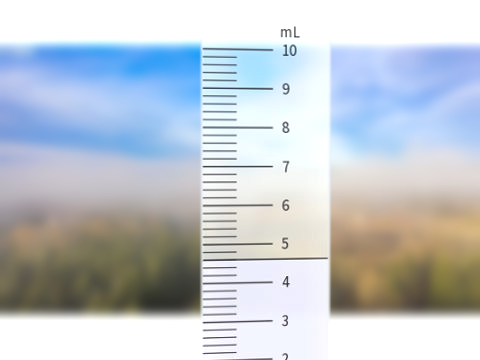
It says 4.6 mL
